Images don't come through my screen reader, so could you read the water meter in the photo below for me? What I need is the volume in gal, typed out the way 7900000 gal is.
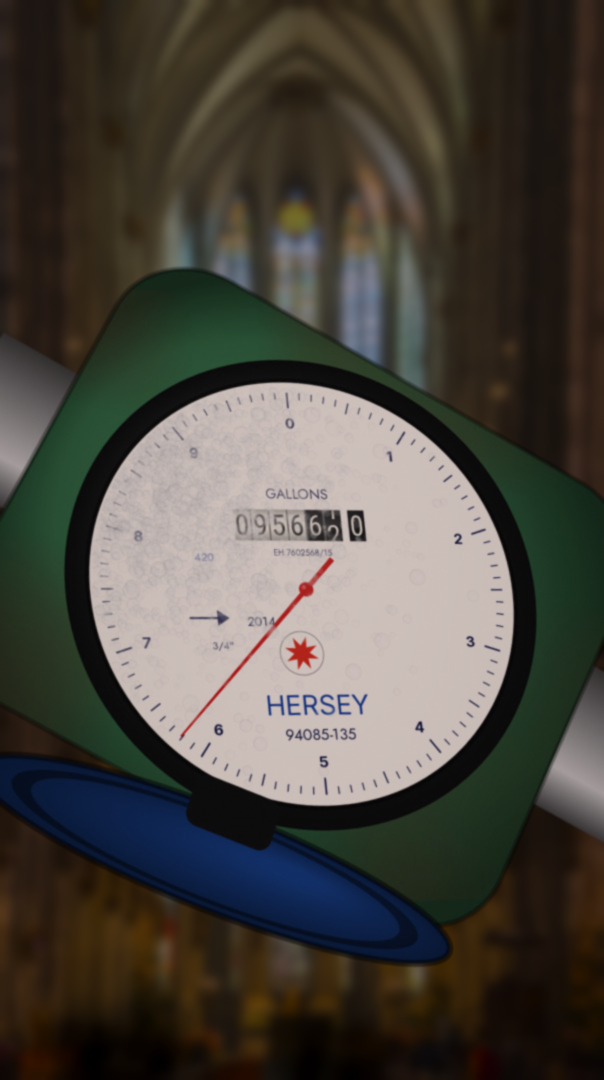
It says 956616.2 gal
